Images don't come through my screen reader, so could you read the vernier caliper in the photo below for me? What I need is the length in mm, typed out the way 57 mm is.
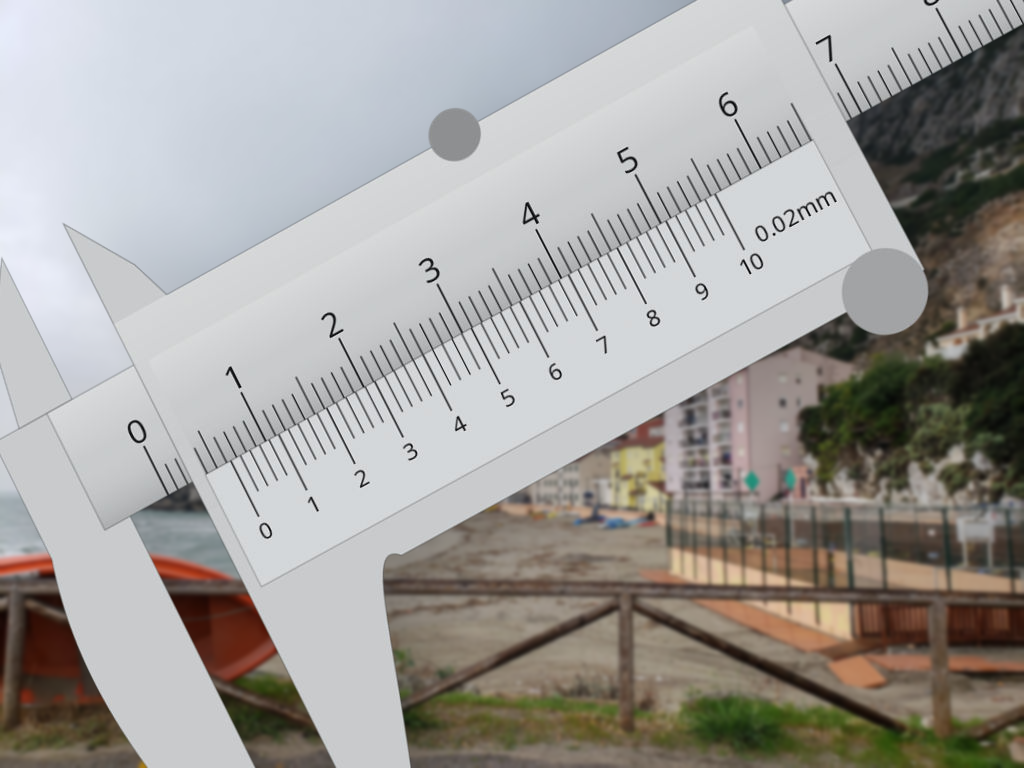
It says 6.4 mm
